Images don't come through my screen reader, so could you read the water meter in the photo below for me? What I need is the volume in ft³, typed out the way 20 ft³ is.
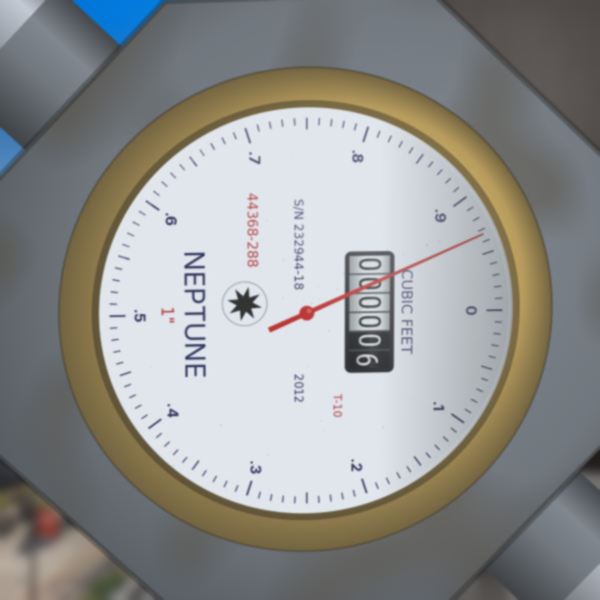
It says 5.93 ft³
